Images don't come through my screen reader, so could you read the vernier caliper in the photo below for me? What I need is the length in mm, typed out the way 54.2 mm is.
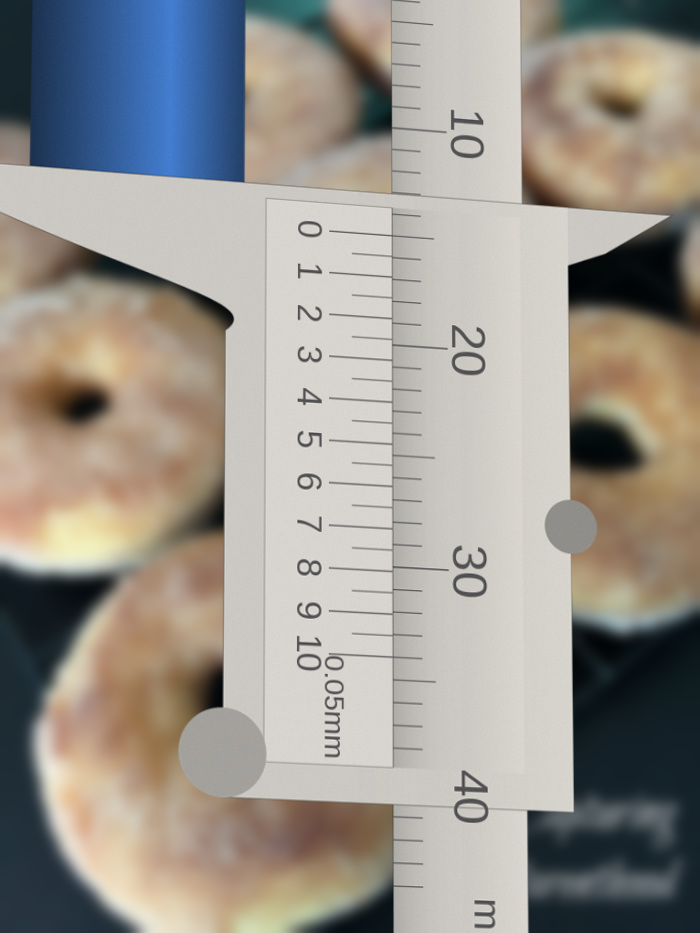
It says 15.0 mm
